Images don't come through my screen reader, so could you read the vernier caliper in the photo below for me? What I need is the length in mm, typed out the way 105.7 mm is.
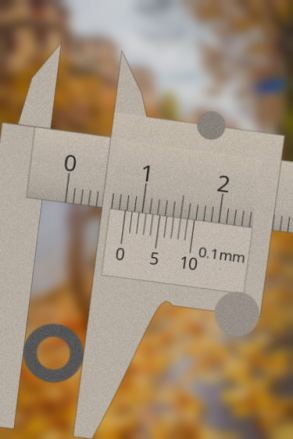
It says 7.8 mm
